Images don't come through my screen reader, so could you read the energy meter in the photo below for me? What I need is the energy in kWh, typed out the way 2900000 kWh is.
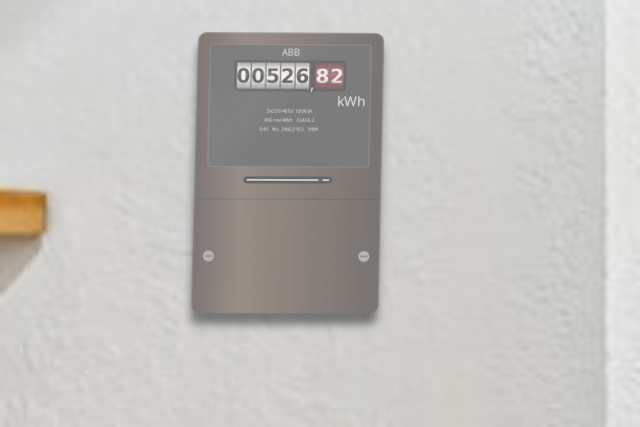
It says 526.82 kWh
